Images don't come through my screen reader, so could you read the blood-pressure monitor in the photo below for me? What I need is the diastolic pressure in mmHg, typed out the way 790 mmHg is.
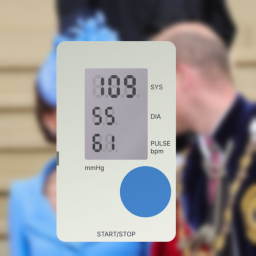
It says 55 mmHg
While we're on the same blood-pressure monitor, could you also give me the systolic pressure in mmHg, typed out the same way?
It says 109 mmHg
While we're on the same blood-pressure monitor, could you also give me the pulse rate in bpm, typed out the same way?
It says 61 bpm
